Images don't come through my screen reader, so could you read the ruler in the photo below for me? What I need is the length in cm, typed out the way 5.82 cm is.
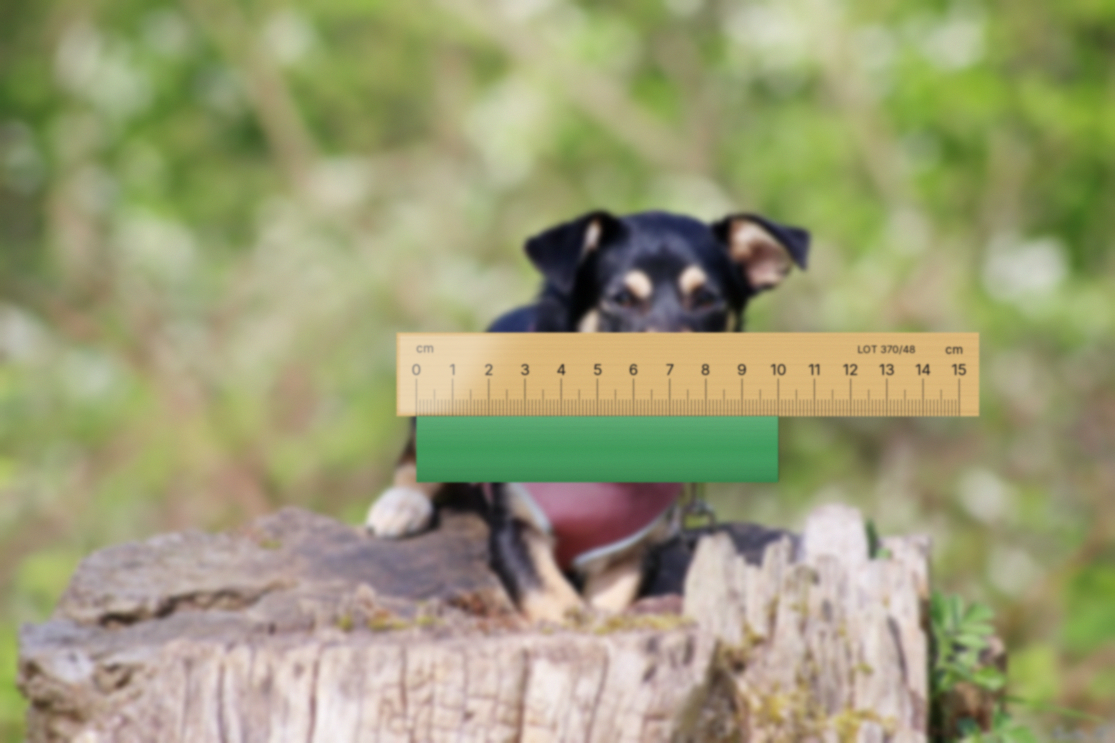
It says 10 cm
